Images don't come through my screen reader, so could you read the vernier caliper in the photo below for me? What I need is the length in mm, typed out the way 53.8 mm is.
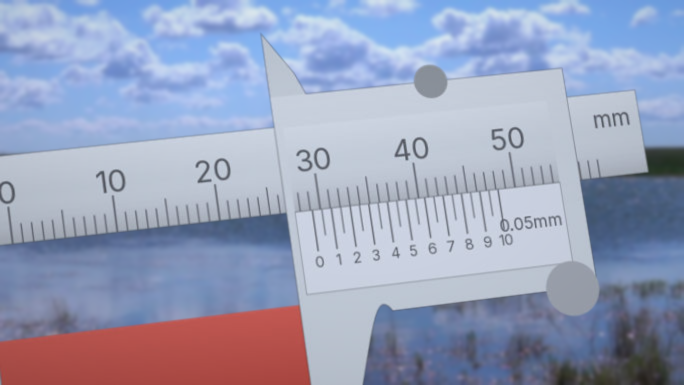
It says 29.2 mm
